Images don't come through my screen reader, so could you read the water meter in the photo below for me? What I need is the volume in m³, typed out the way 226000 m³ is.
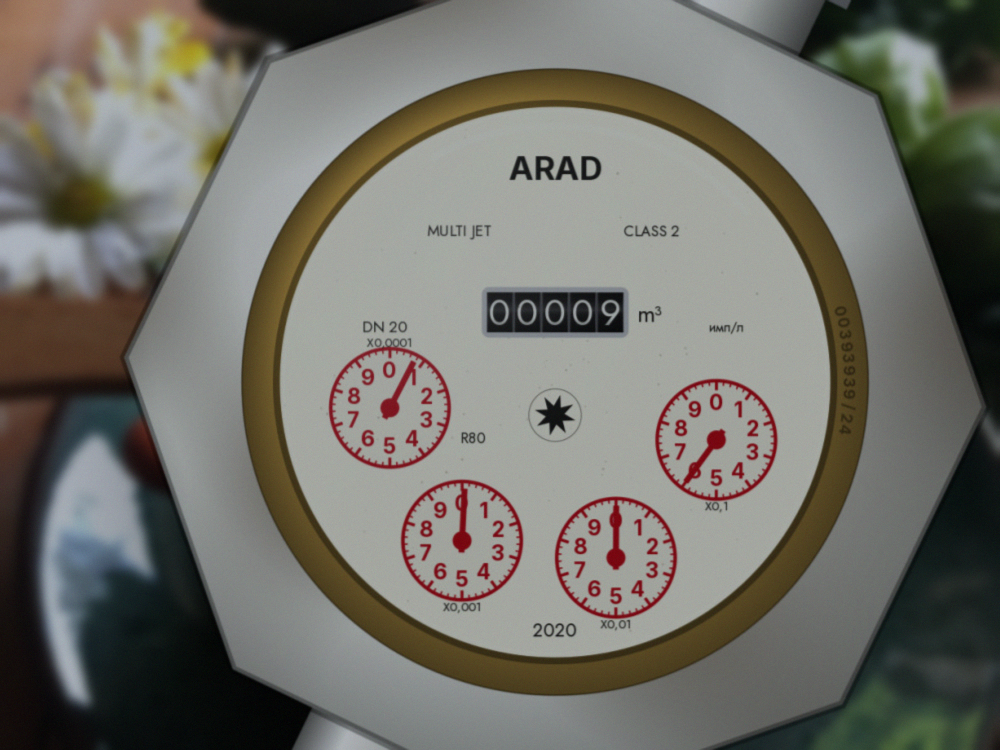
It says 9.6000 m³
